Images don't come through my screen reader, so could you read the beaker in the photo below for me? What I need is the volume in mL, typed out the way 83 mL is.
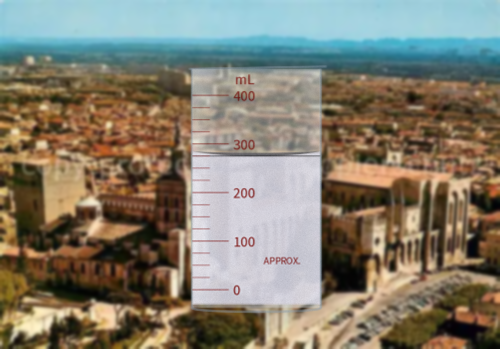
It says 275 mL
